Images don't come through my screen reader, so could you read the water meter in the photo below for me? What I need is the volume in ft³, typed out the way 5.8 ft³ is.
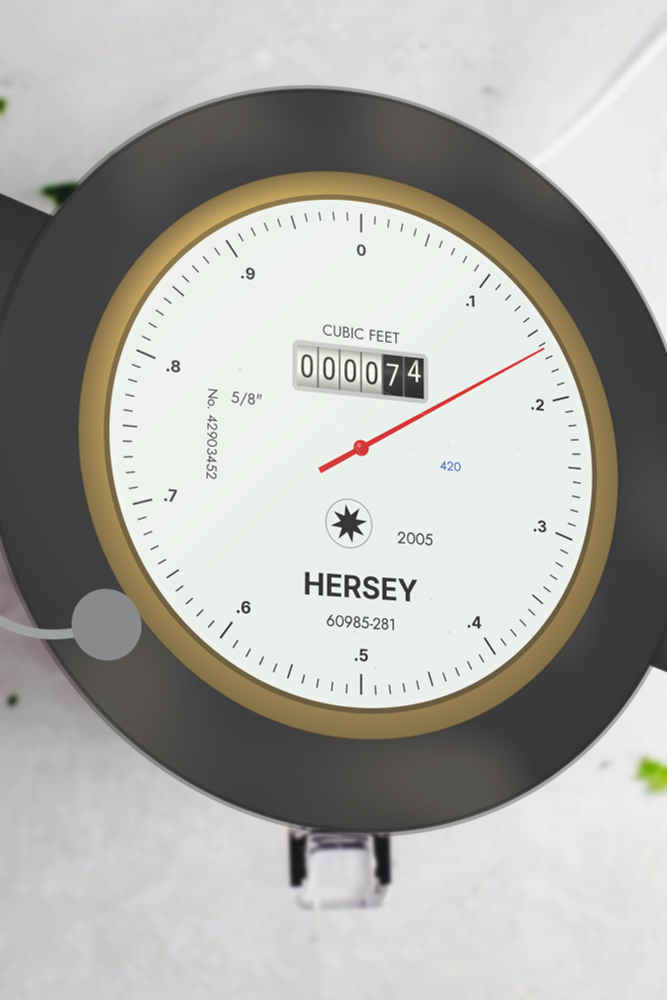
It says 74.16 ft³
